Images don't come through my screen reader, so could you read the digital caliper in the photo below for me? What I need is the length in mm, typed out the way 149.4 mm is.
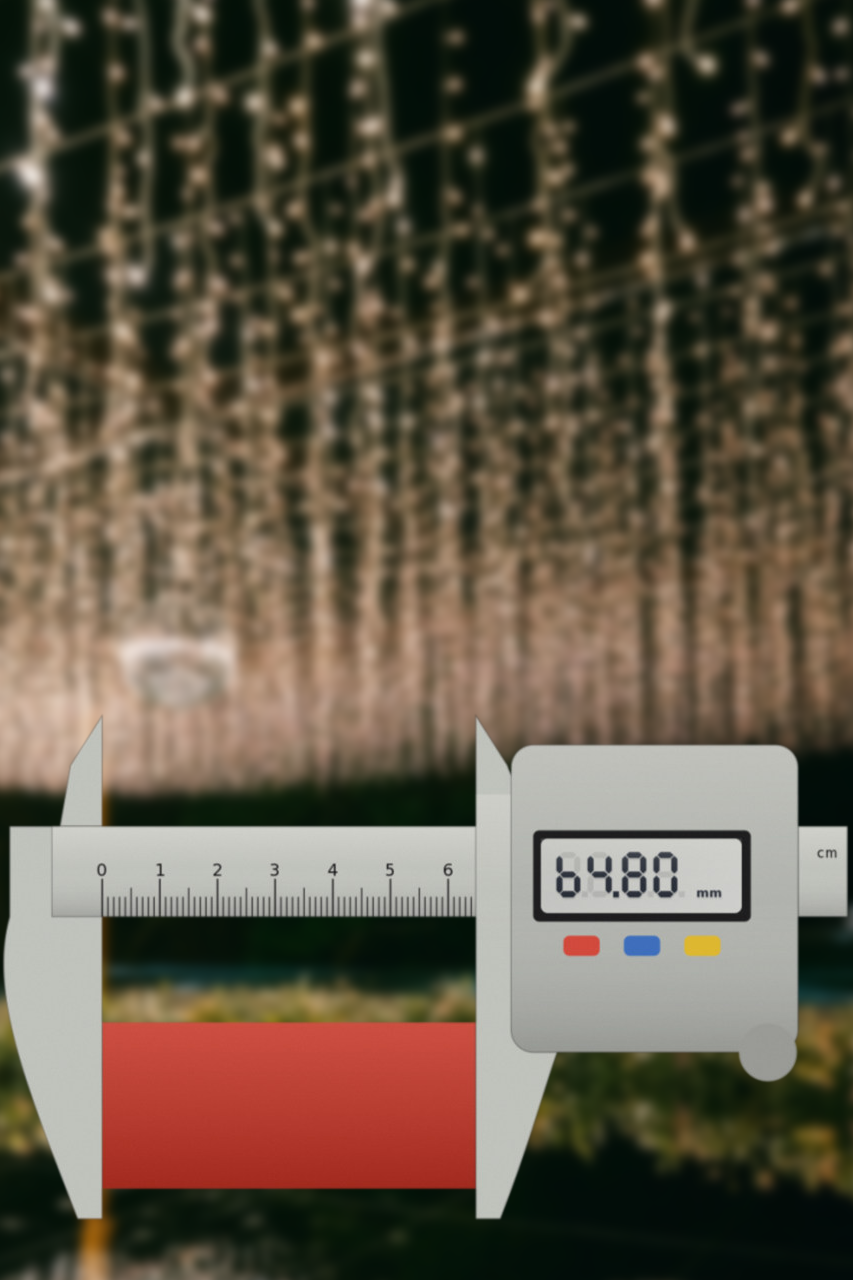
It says 64.80 mm
